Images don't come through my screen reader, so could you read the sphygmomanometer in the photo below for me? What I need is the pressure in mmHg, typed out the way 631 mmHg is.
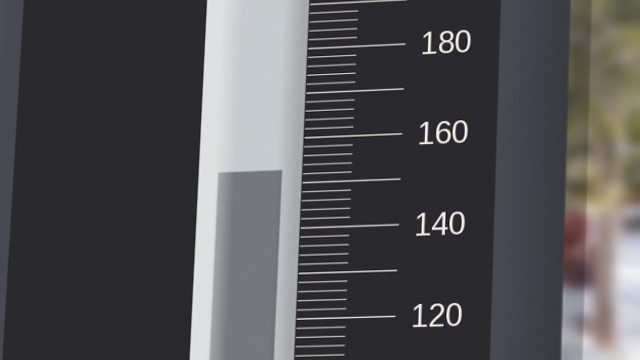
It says 153 mmHg
